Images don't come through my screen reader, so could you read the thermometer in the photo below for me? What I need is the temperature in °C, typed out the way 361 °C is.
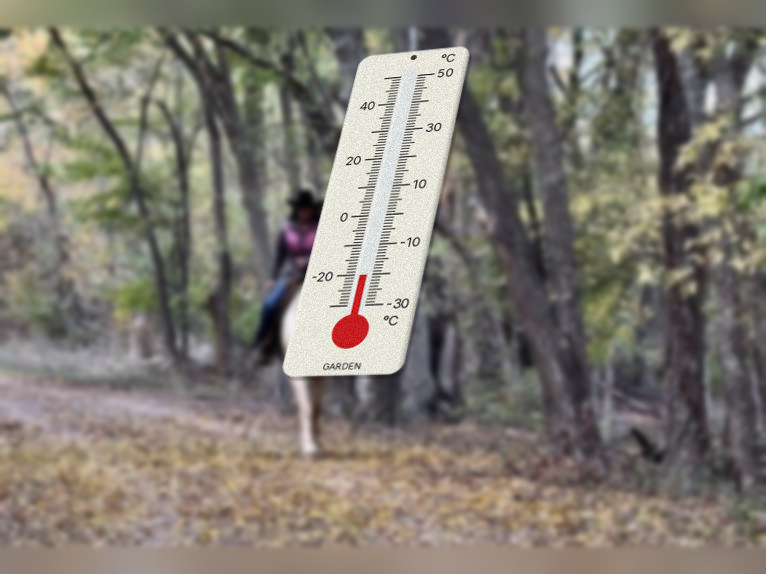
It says -20 °C
